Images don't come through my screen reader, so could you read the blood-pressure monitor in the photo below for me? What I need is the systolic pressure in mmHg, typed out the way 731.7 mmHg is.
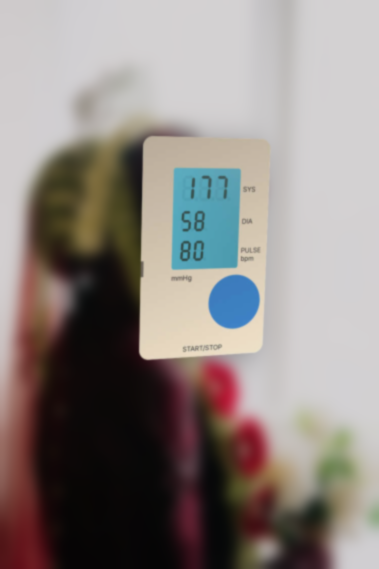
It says 177 mmHg
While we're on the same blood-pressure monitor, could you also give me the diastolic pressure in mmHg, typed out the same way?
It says 58 mmHg
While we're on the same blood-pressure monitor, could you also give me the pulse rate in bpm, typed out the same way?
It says 80 bpm
